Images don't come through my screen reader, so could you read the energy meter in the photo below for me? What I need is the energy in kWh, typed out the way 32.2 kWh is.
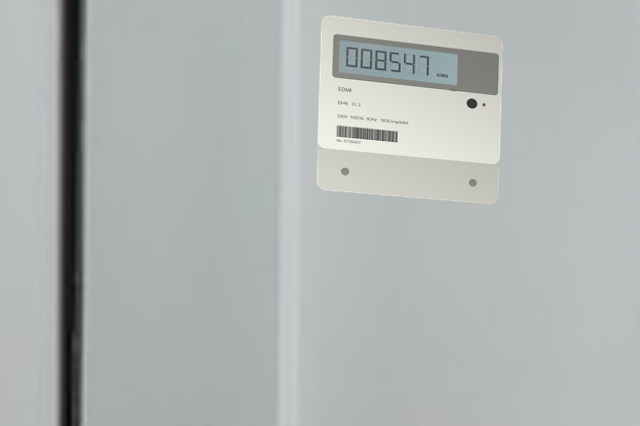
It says 8547 kWh
